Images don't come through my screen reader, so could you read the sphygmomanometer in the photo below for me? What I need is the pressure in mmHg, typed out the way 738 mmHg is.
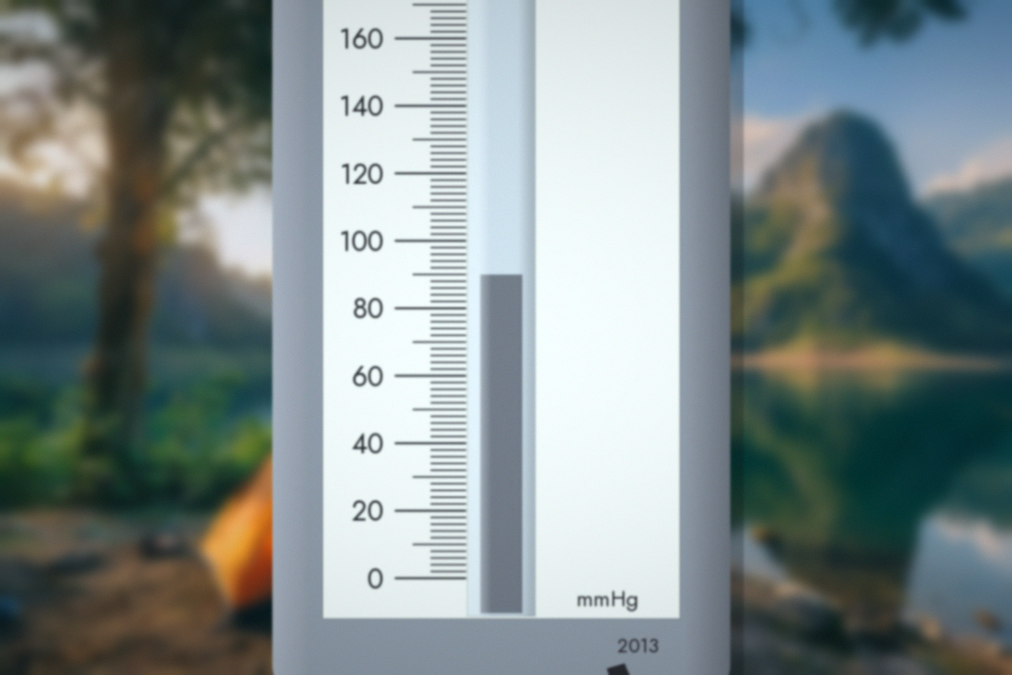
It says 90 mmHg
